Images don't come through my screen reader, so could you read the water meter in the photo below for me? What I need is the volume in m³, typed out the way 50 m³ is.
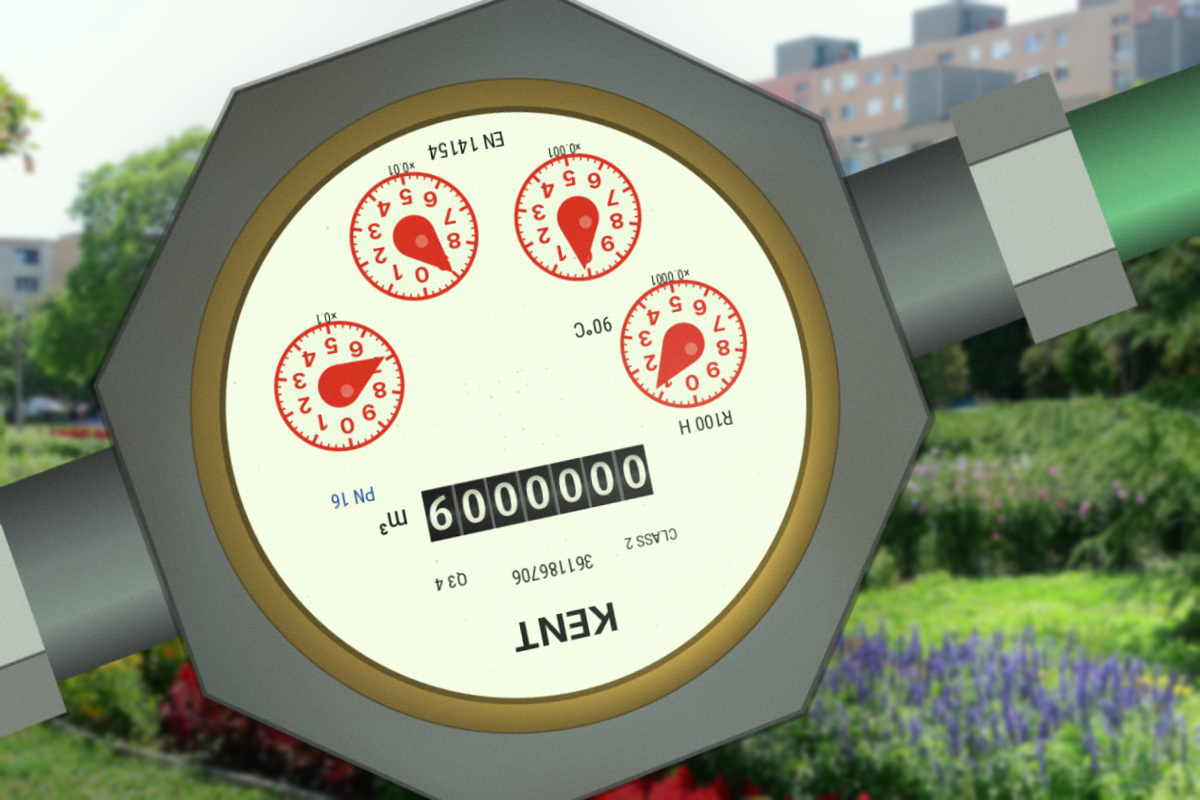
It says 9.6901 m³
